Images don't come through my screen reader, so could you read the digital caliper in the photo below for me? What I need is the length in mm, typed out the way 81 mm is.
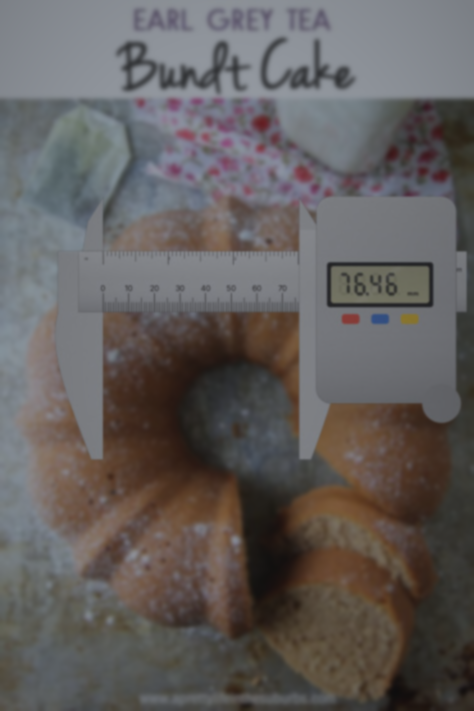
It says 76.46 mm
